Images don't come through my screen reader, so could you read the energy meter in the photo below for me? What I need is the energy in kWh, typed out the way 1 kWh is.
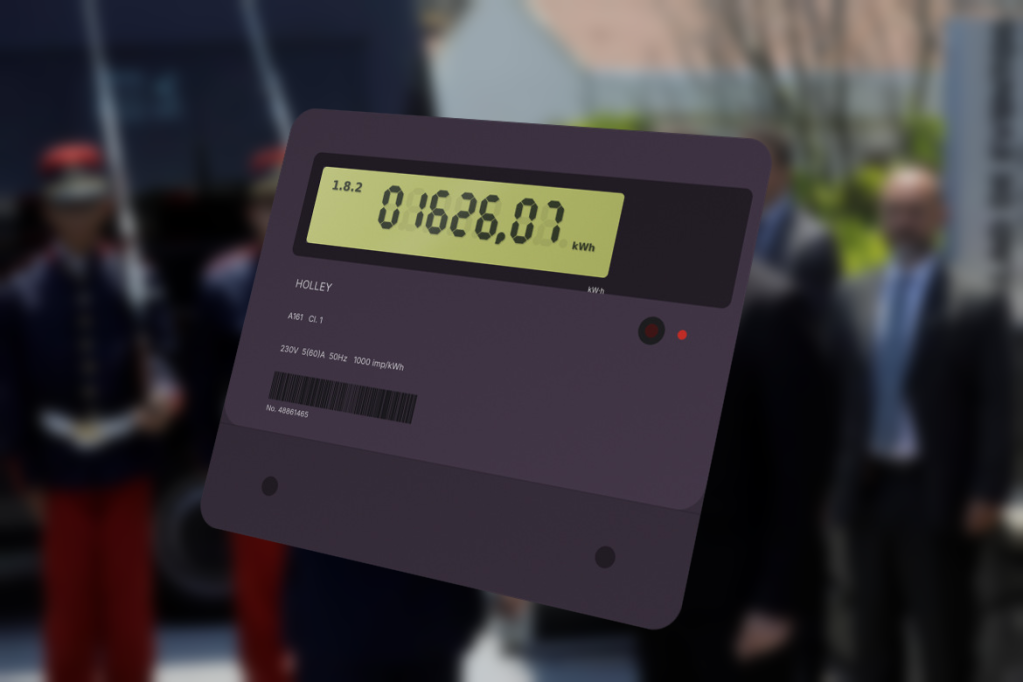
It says 1626.07 kWh
